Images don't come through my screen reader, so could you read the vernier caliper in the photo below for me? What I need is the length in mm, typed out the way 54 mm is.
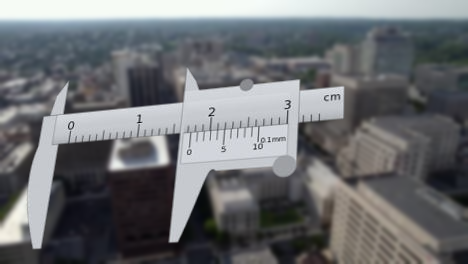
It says 17.4 mm
